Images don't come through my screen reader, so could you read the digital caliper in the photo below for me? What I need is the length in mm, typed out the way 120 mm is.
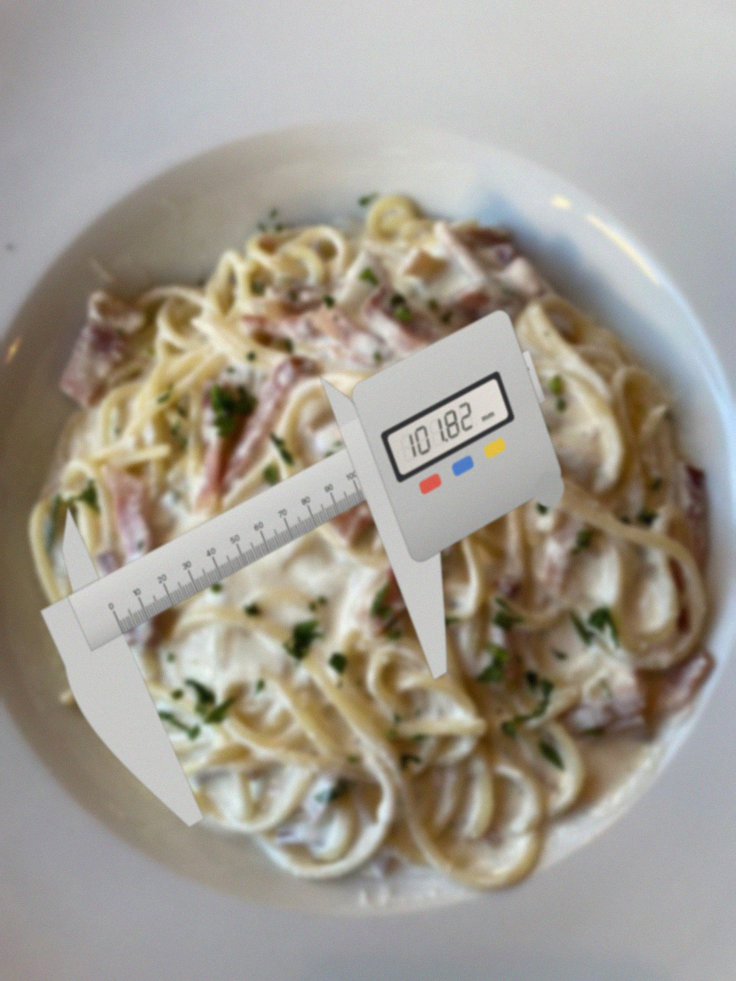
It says 101.82 mm
